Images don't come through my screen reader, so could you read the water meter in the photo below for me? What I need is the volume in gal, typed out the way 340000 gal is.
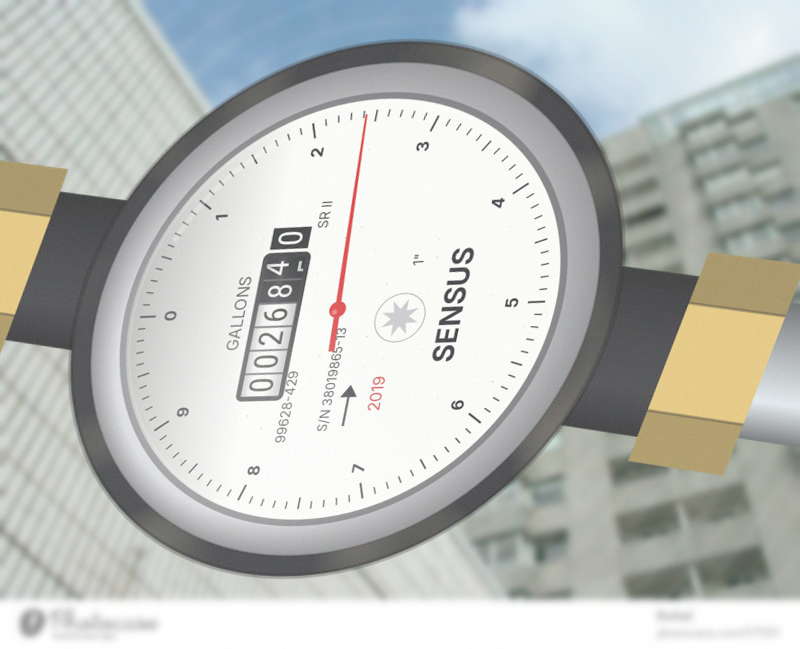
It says 26842.4 gal
